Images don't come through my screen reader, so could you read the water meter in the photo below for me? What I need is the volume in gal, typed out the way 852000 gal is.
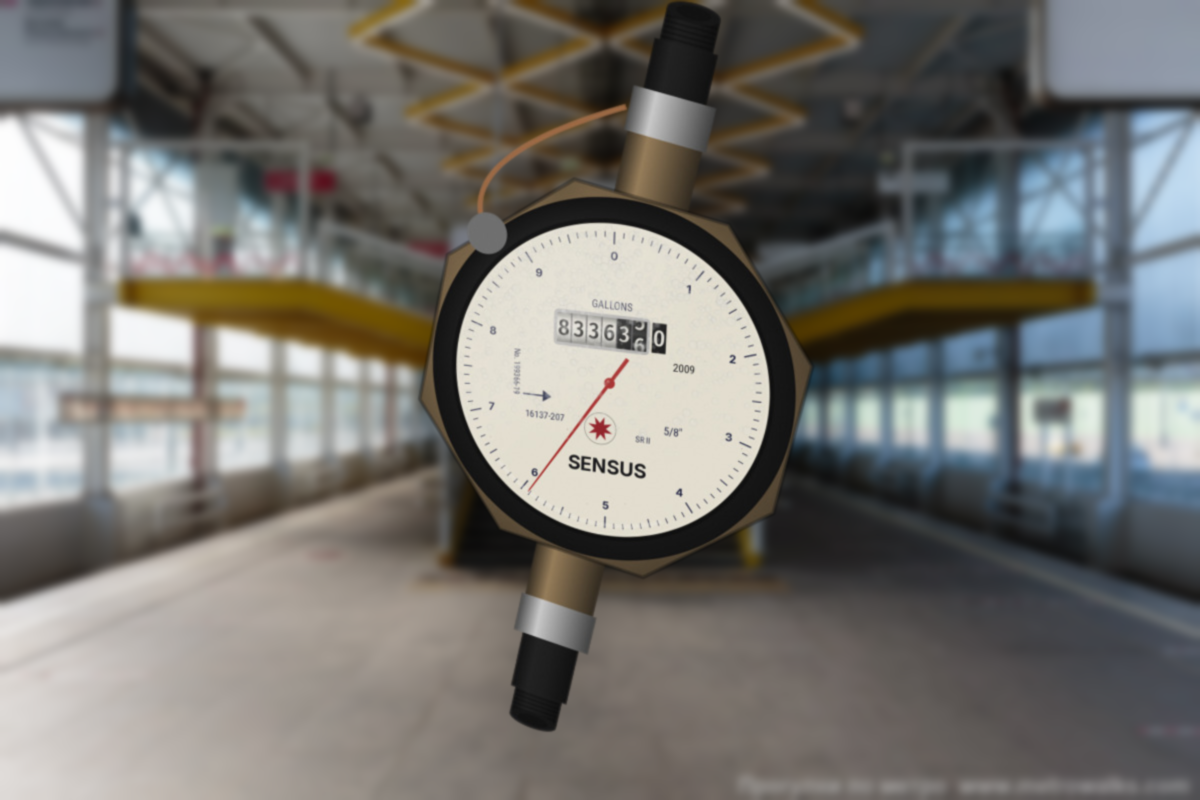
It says 8336355.9 gal
